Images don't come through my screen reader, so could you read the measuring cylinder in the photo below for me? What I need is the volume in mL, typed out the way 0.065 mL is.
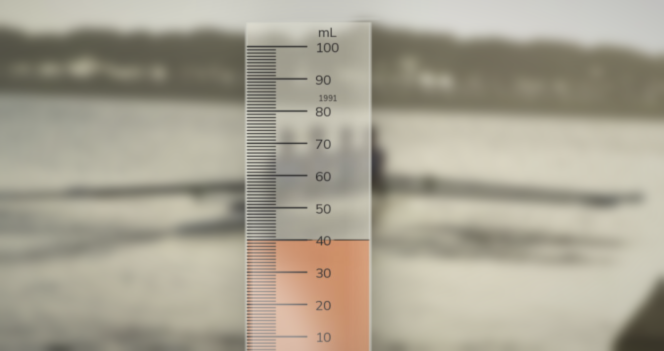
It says 40 mL
